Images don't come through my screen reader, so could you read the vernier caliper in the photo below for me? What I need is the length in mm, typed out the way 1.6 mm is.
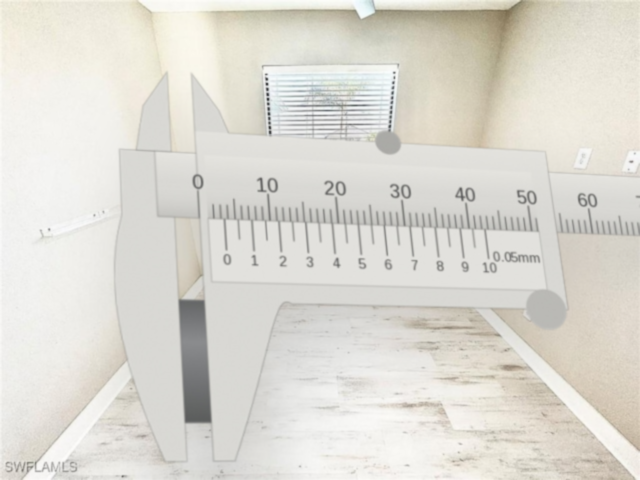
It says 3.5 mm
